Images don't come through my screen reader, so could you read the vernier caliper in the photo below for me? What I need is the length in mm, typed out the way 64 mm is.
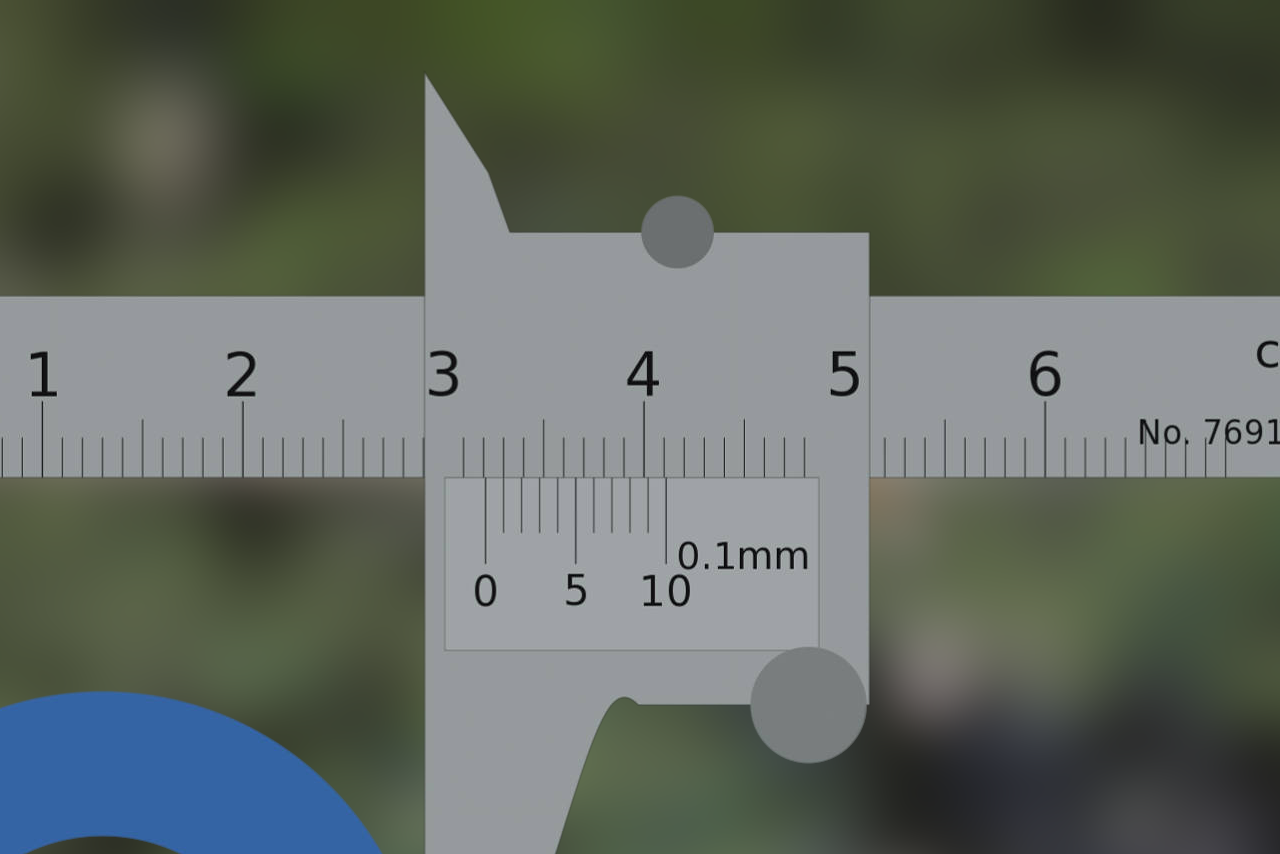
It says 32.1 mm
